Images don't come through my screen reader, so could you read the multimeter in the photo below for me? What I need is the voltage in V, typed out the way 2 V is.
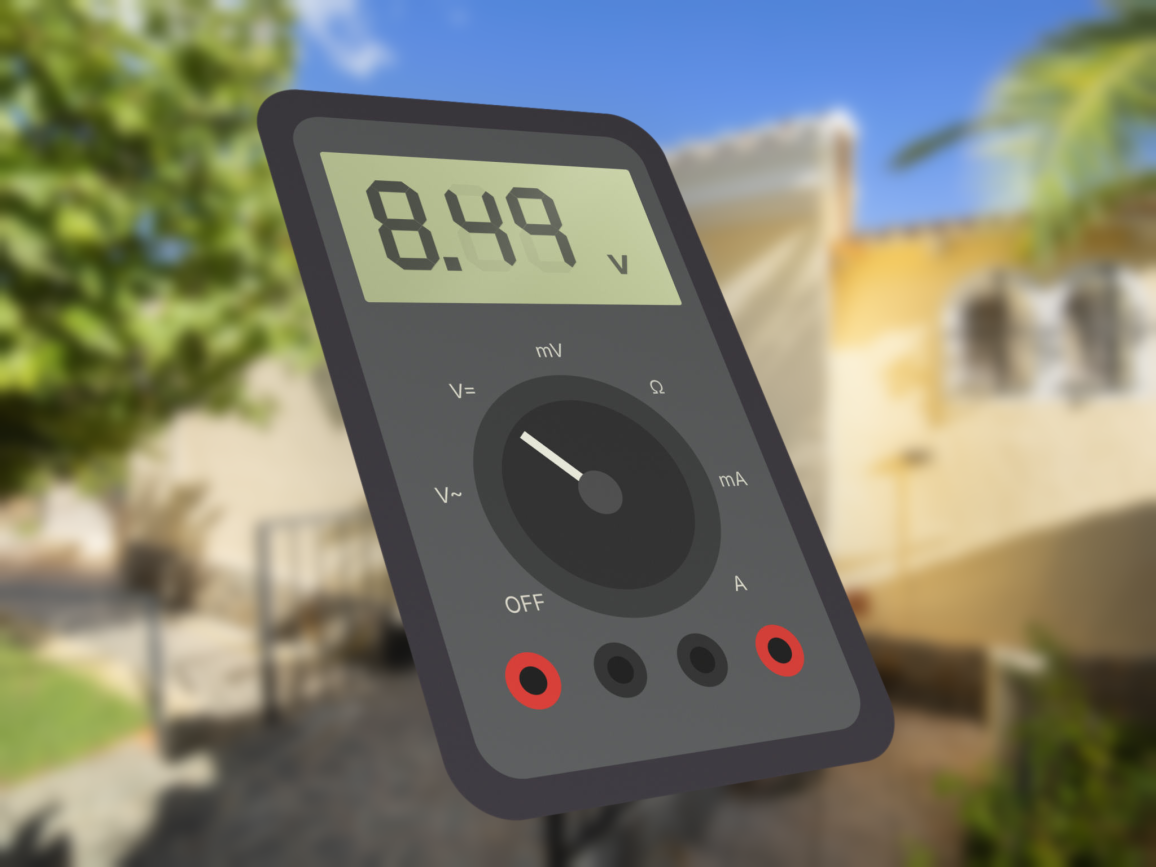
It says 8.49 V
